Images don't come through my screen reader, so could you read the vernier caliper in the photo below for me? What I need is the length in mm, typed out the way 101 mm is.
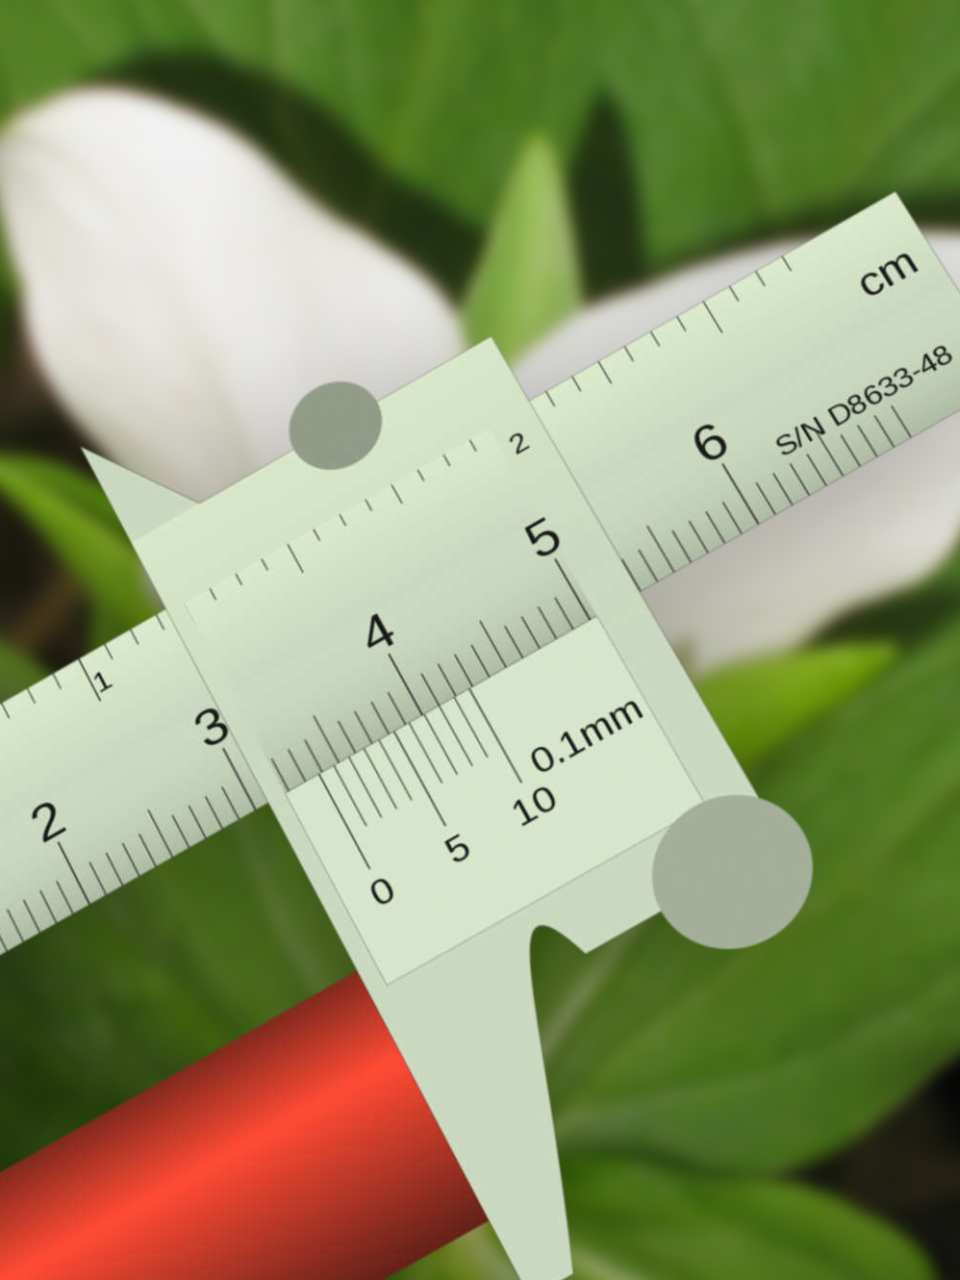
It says 33.8 mm
